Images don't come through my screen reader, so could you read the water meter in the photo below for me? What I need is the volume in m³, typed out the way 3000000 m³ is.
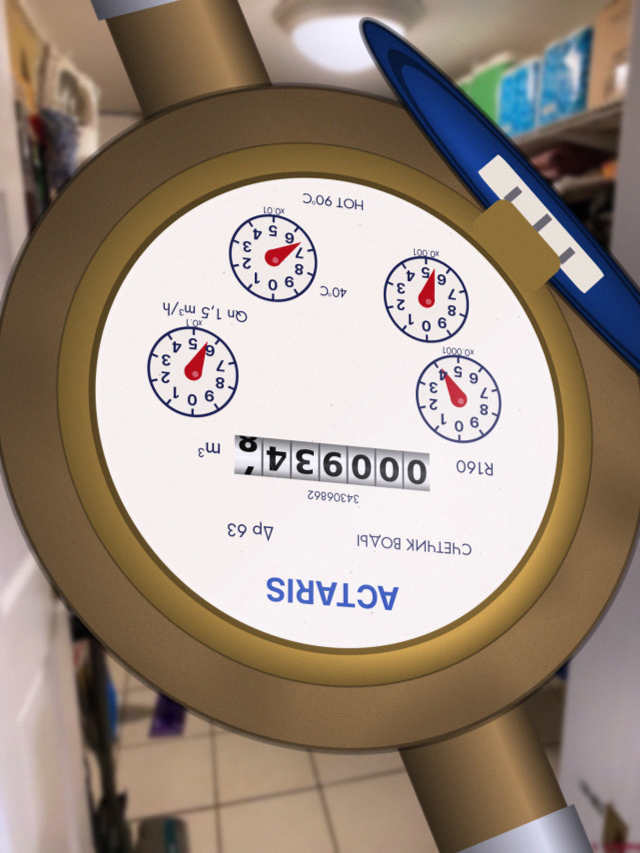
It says 9347.5654 m³
